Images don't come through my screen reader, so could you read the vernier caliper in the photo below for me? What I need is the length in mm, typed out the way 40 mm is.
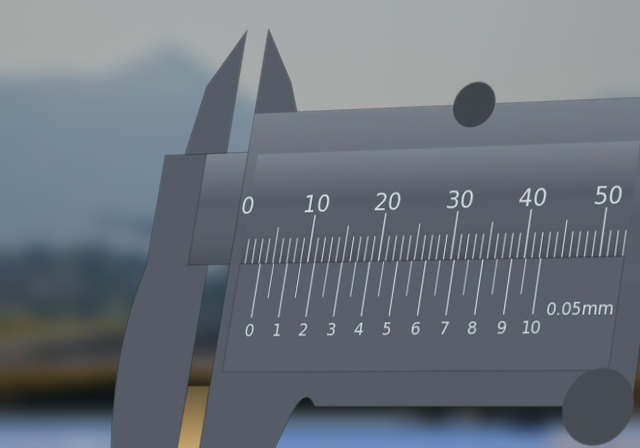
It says 3.2 mm
